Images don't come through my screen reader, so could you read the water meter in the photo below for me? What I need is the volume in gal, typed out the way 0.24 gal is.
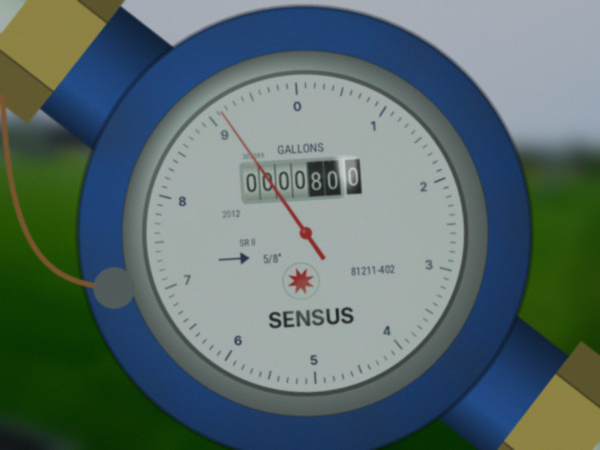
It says 799.1 gal
